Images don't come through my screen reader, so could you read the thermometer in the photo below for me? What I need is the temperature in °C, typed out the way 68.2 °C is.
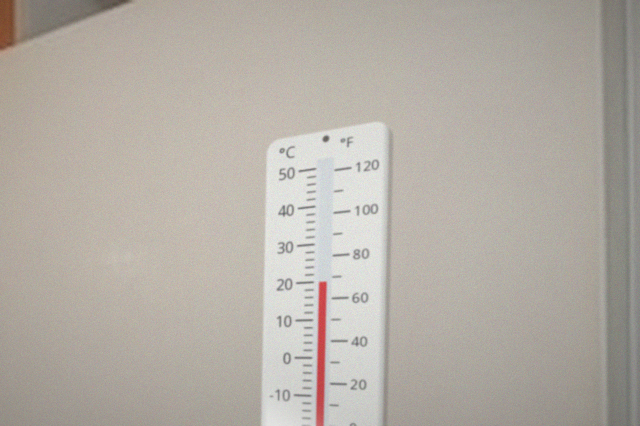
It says 20 °C
